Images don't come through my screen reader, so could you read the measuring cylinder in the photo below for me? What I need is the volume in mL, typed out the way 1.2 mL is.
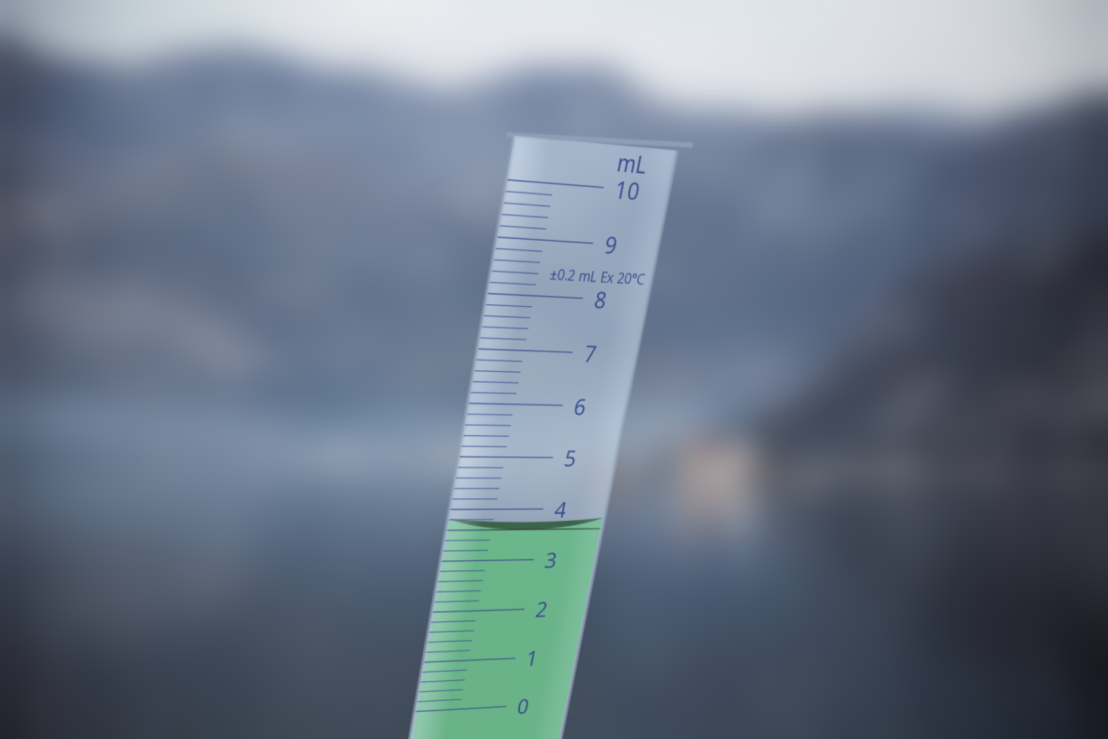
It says 3.6 mL
